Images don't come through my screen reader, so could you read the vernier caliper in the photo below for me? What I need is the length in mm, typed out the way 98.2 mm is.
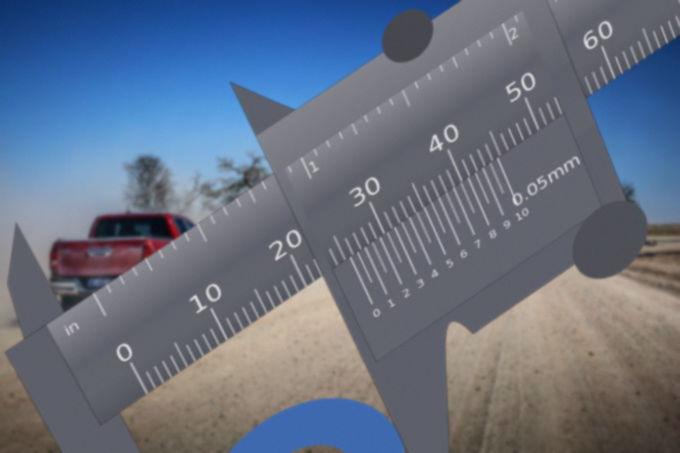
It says 25.6 mm
